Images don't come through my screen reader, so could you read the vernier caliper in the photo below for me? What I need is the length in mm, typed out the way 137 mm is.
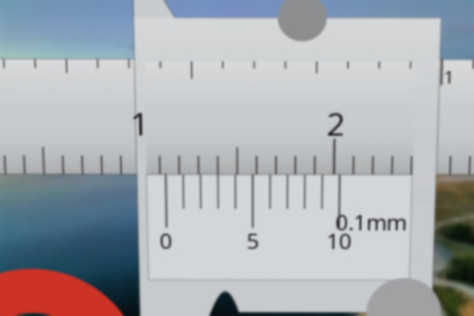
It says 11.3 mm
